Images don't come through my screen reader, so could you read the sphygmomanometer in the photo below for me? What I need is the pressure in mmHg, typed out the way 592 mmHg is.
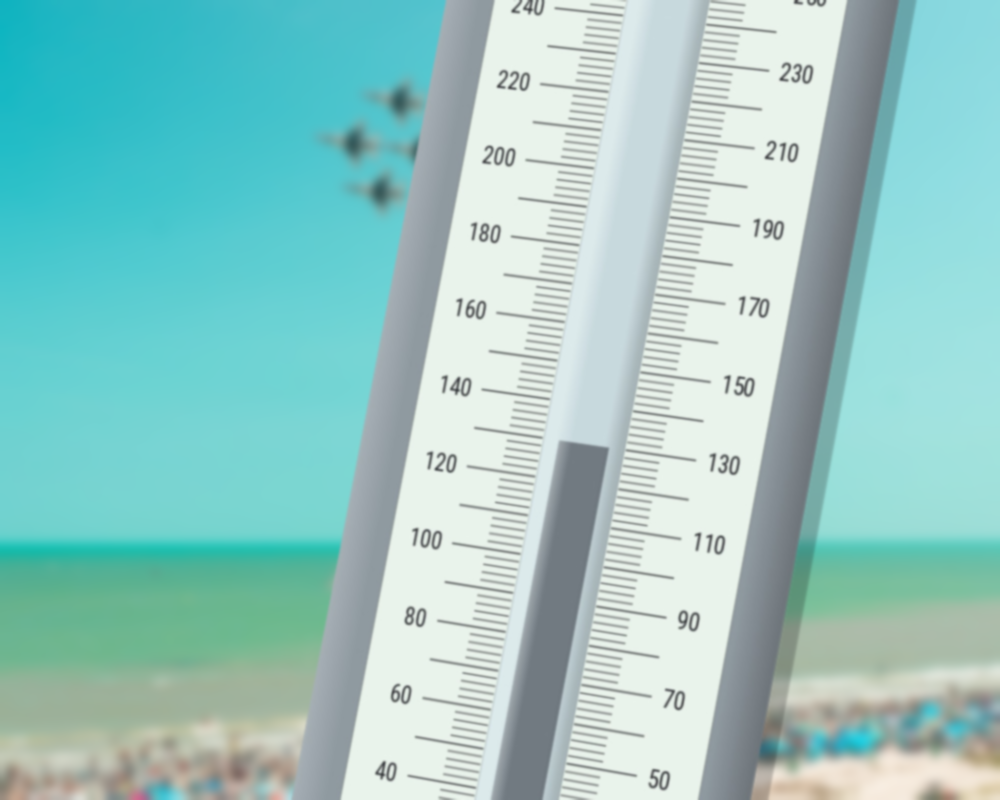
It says 130 mmHg
